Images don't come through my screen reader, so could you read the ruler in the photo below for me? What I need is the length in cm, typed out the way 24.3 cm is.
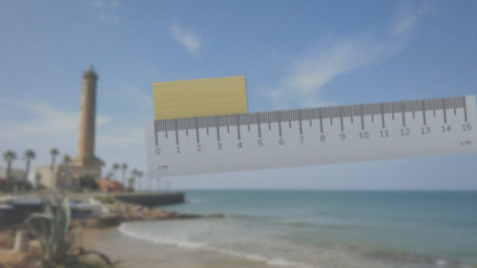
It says 4.5 cm
